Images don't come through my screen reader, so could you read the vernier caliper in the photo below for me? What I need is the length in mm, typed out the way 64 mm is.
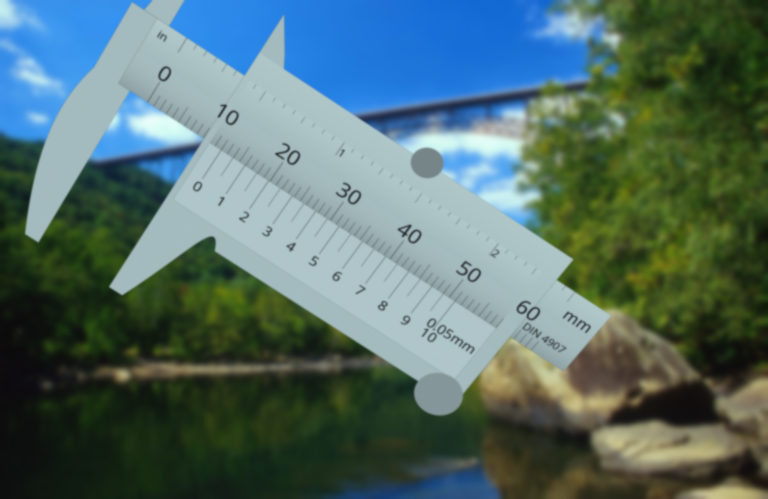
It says 12.0 mm
